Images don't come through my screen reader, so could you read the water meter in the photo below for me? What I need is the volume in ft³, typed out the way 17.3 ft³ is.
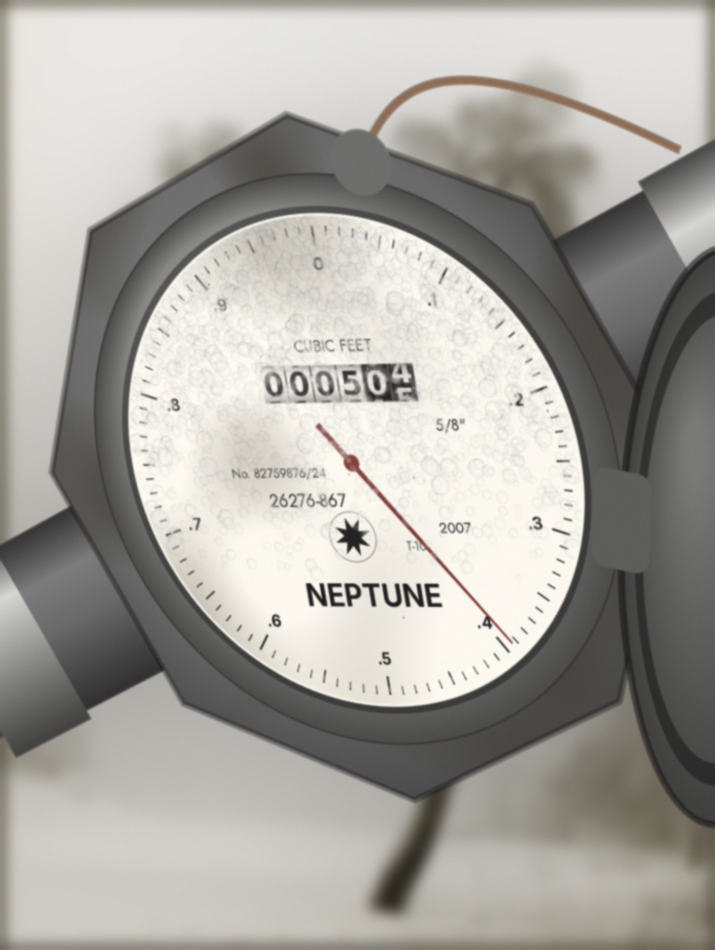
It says 504.39 ft³
